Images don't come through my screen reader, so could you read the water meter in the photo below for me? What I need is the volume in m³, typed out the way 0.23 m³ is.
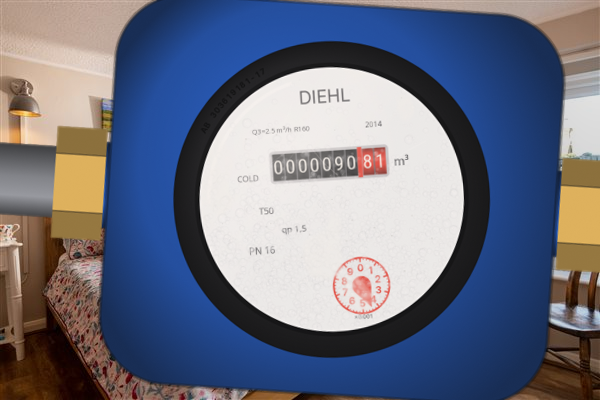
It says 90.814 m³
